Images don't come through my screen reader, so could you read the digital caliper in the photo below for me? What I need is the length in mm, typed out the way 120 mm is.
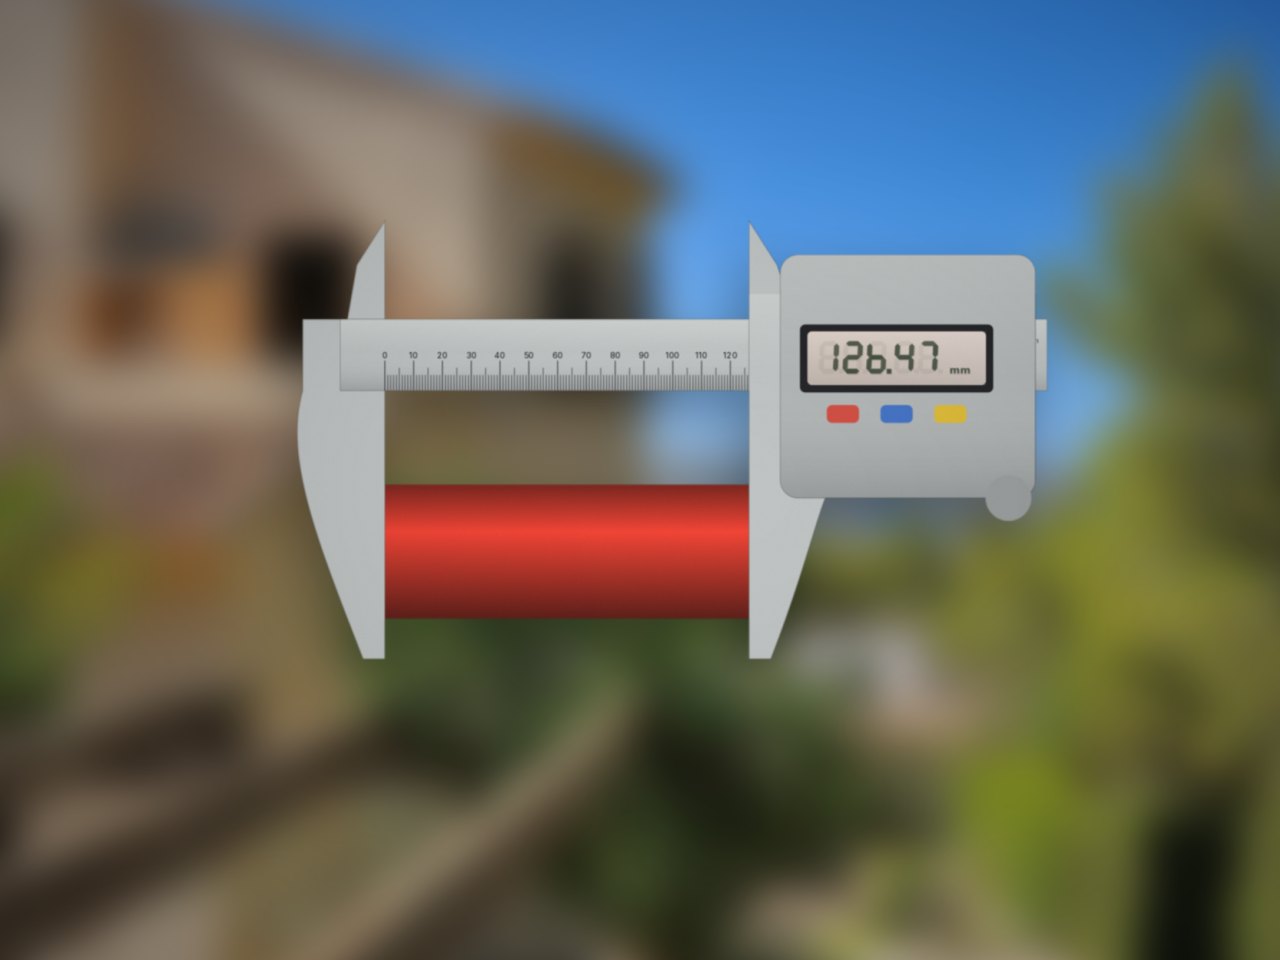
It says 126.47 mm
